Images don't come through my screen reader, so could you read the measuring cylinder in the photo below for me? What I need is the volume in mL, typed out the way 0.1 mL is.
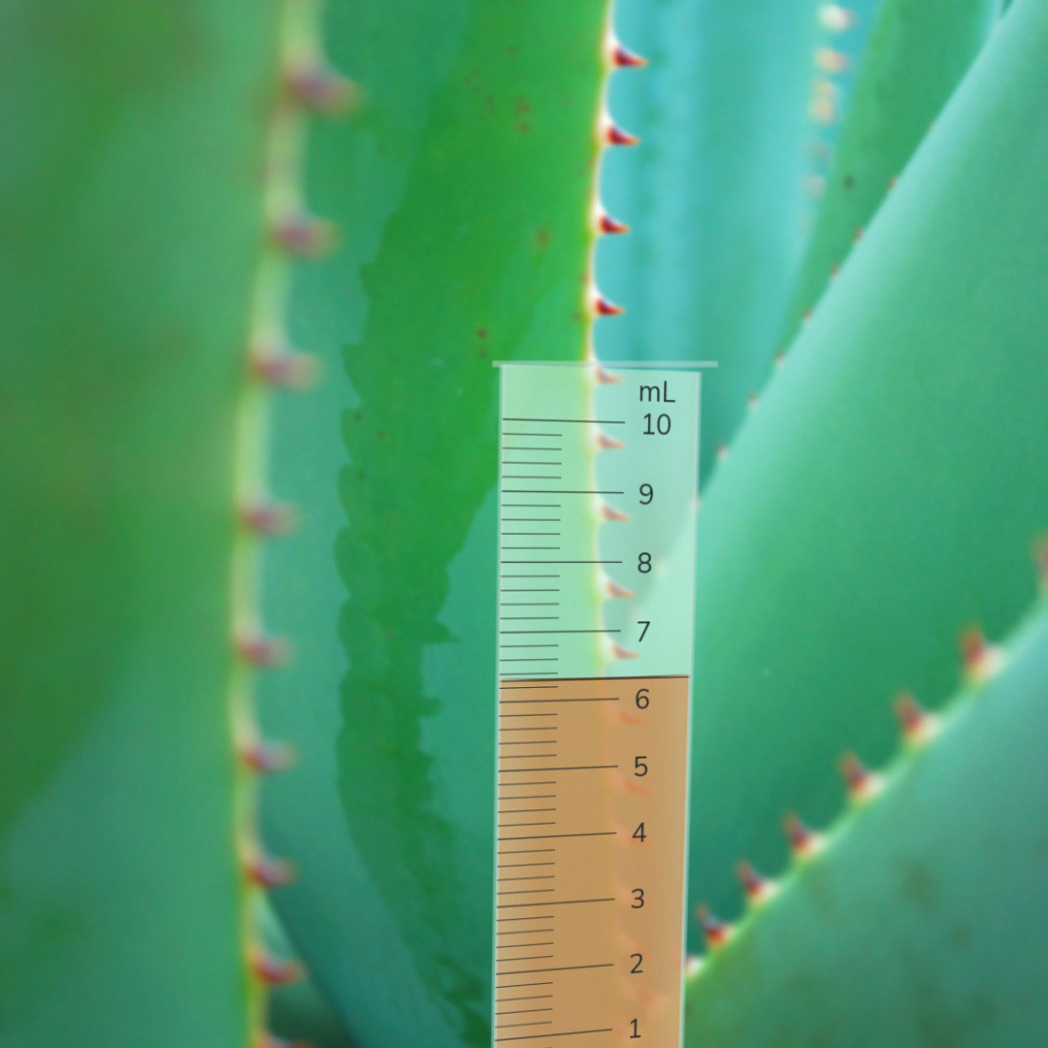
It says 6.3 mL
